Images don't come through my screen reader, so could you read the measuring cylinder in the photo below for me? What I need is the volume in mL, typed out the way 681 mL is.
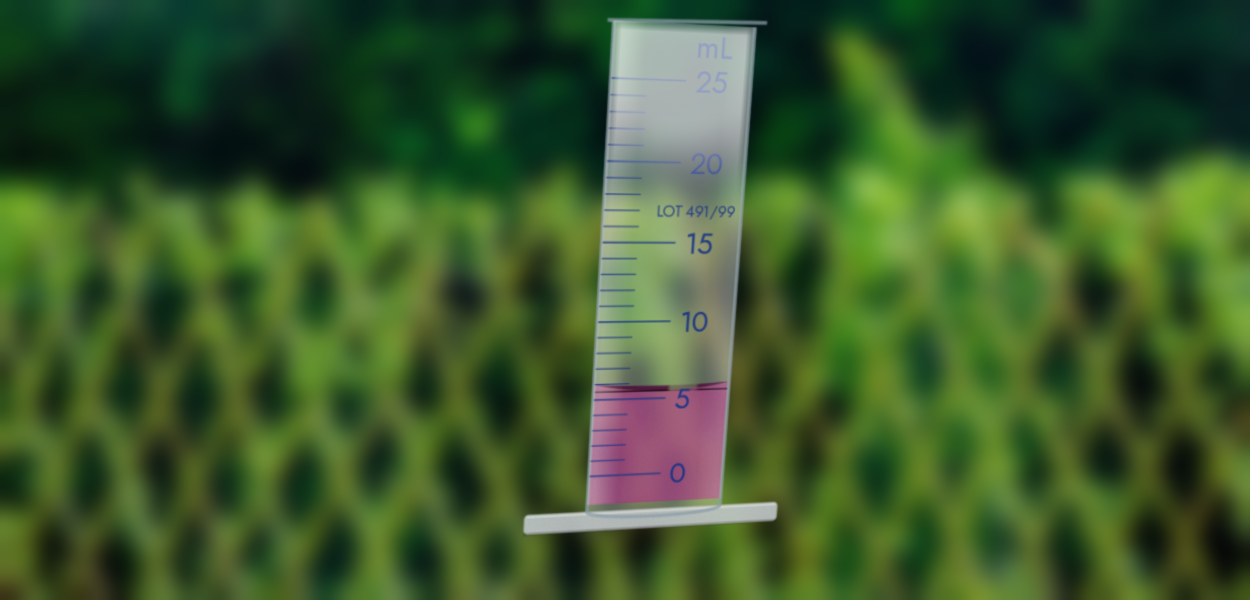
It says 5.5 mL
